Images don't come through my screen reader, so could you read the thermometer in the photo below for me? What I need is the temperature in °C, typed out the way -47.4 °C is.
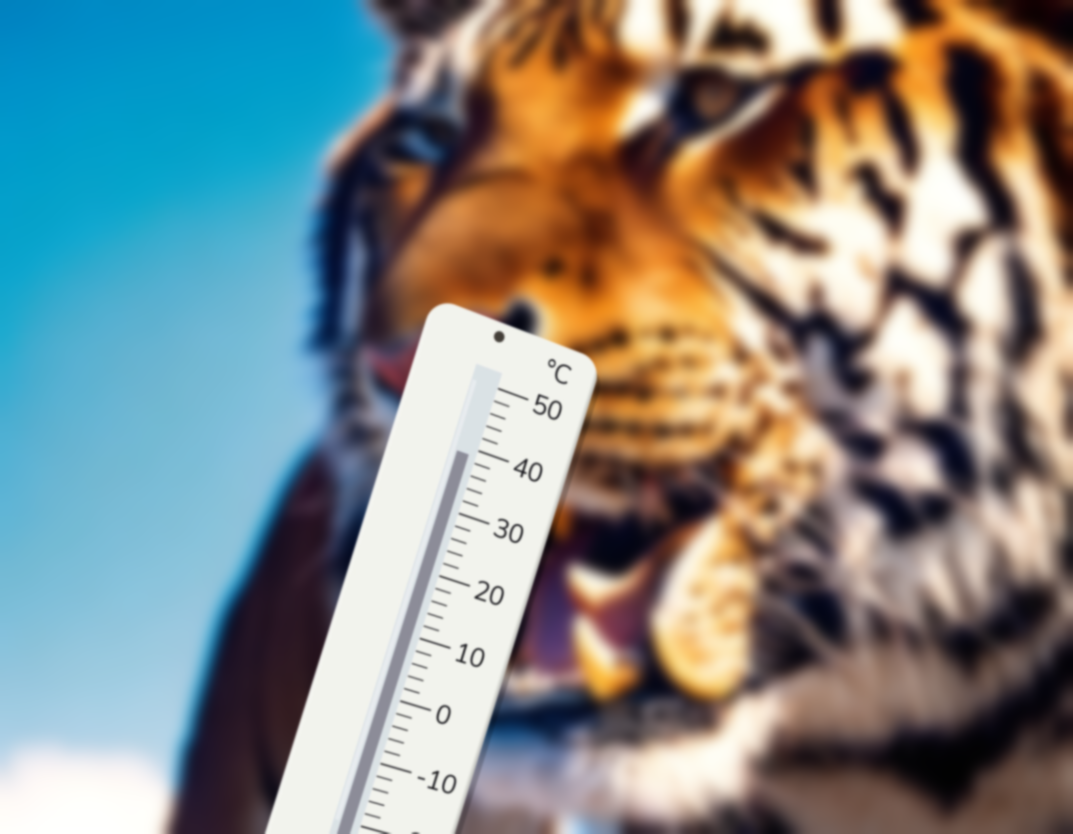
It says 39 °C
